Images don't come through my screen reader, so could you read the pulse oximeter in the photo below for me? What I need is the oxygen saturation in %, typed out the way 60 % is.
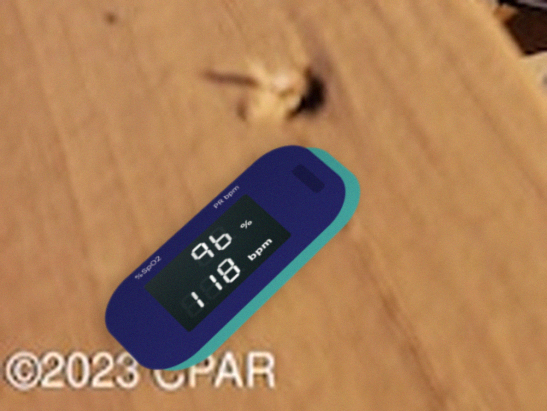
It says 96 %
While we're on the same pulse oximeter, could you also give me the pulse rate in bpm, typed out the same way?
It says 118 bpm
